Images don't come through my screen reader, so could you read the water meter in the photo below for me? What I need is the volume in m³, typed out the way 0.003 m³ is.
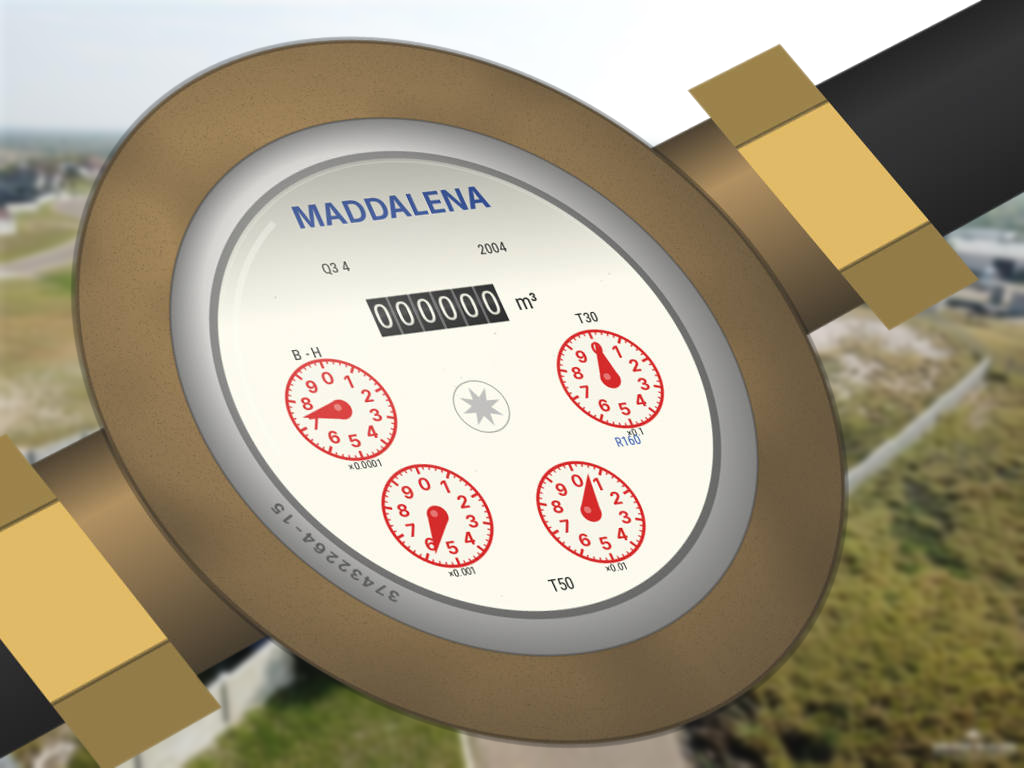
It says 0.0057 m³
